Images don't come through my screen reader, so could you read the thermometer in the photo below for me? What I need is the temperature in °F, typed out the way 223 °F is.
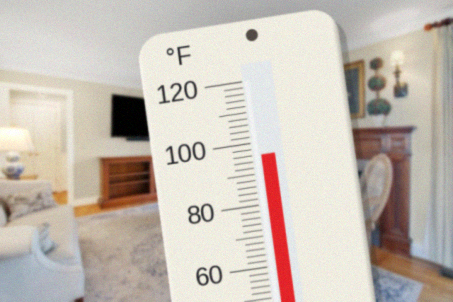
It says 96 °F
